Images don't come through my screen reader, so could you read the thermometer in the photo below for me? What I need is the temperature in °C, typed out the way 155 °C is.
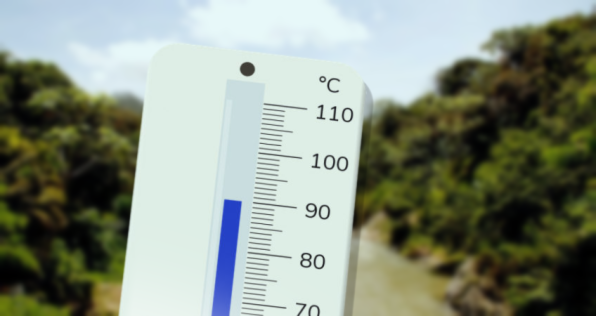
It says 90 °C
